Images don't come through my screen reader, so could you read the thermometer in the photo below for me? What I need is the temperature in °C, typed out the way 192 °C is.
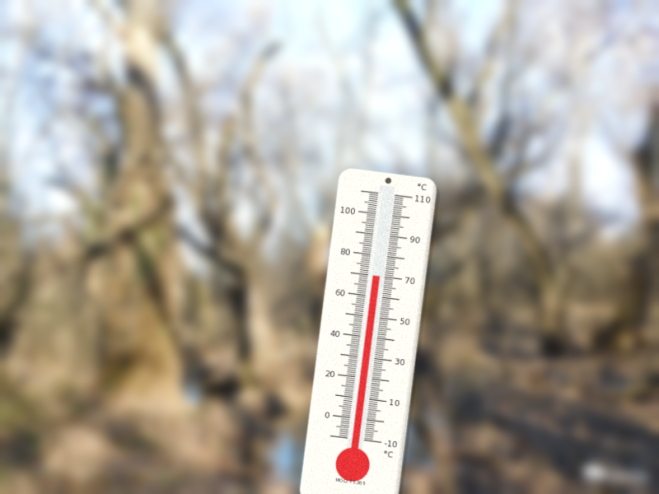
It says 70 °C
